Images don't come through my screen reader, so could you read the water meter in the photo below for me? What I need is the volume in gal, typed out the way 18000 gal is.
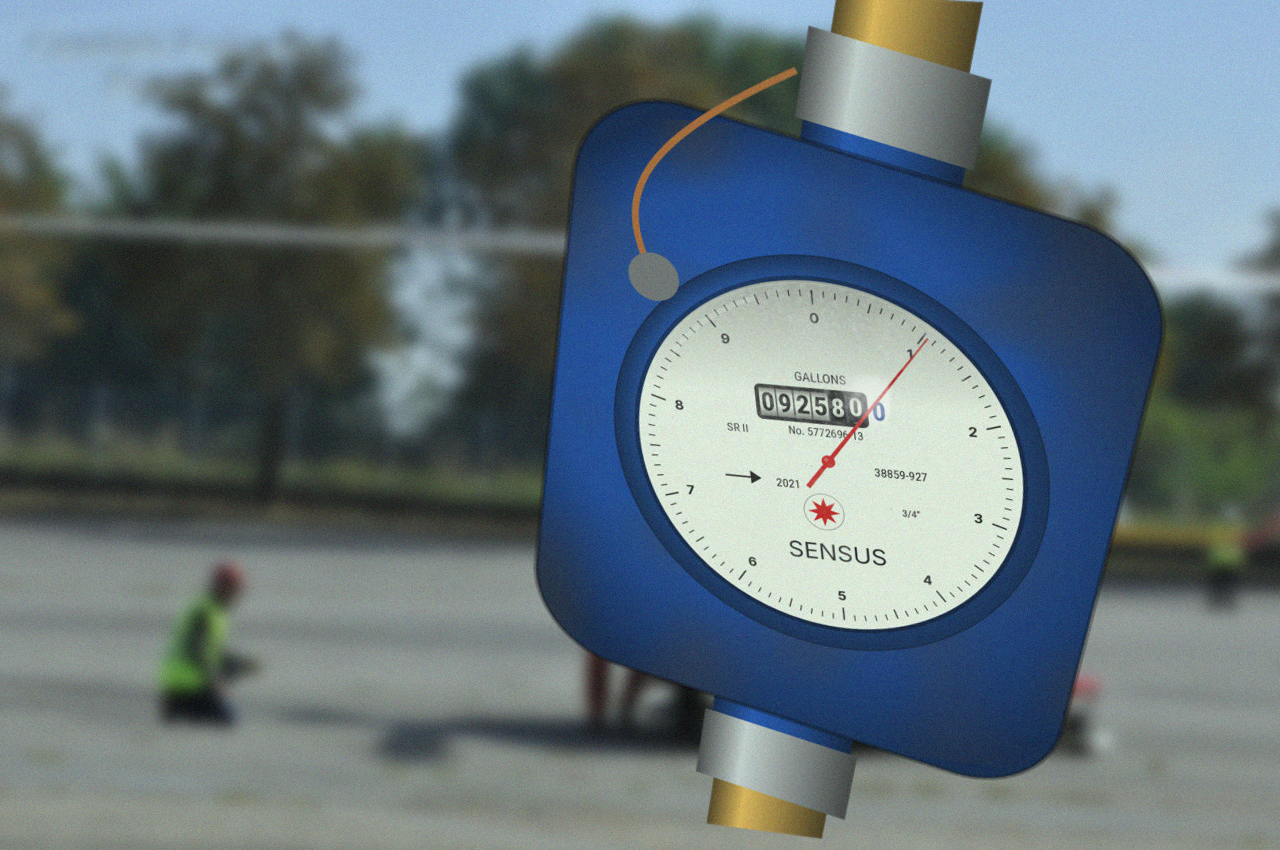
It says 925801.0 gal
